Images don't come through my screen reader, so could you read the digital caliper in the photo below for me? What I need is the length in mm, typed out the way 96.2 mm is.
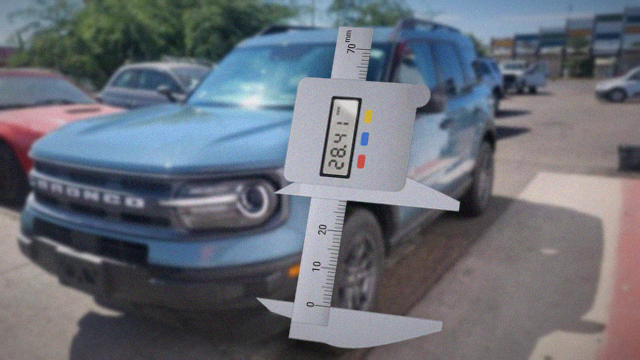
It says 28.41 mm
